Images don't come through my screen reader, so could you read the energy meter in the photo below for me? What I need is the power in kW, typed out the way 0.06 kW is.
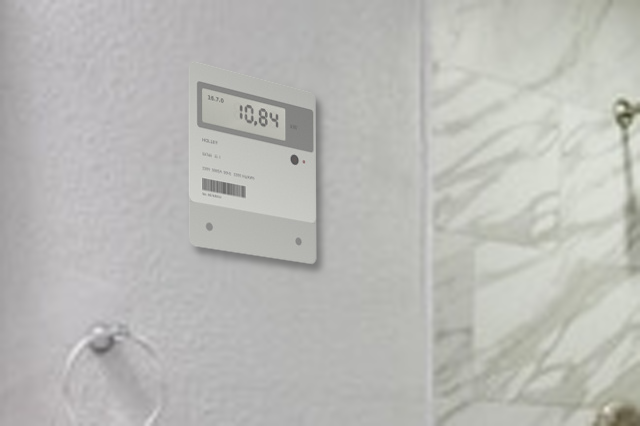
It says 10.84 kW
